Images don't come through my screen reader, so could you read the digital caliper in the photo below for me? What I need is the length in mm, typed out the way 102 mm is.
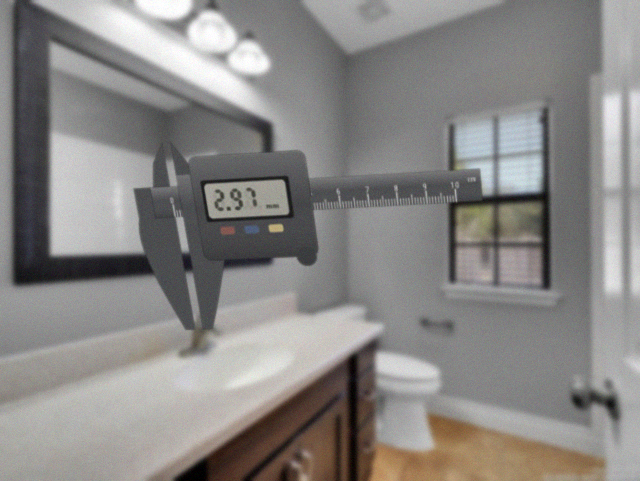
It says 2.97 mm
